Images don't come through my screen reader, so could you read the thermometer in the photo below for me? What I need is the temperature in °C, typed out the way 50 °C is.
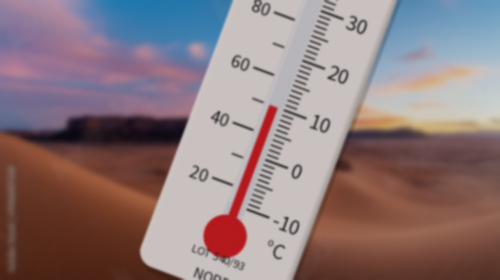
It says 10 °C
